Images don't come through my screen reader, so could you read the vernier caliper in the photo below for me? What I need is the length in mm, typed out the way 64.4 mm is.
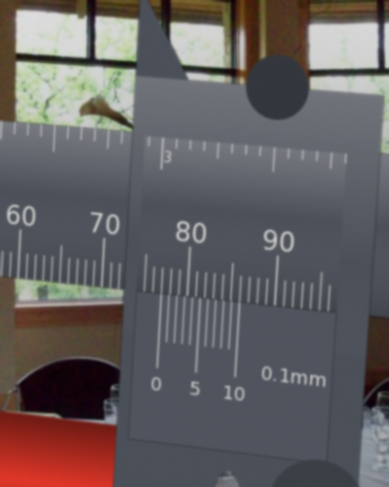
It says 77.0 mm
